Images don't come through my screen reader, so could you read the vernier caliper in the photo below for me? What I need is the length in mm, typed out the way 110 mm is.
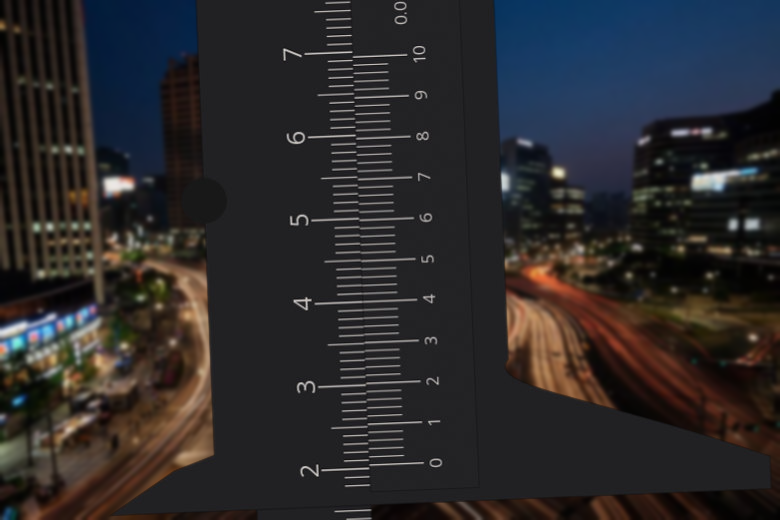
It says 20.4 mm
